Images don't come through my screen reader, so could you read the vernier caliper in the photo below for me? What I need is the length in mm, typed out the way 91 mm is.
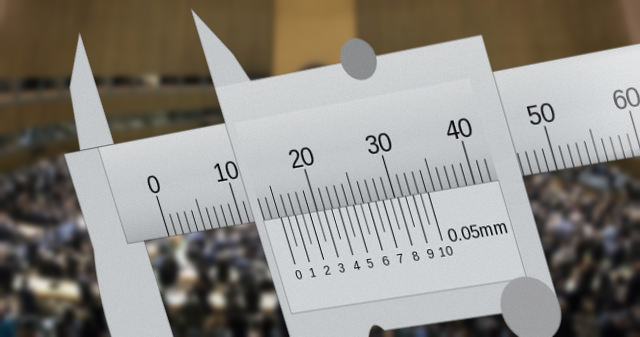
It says 15.2 mm
